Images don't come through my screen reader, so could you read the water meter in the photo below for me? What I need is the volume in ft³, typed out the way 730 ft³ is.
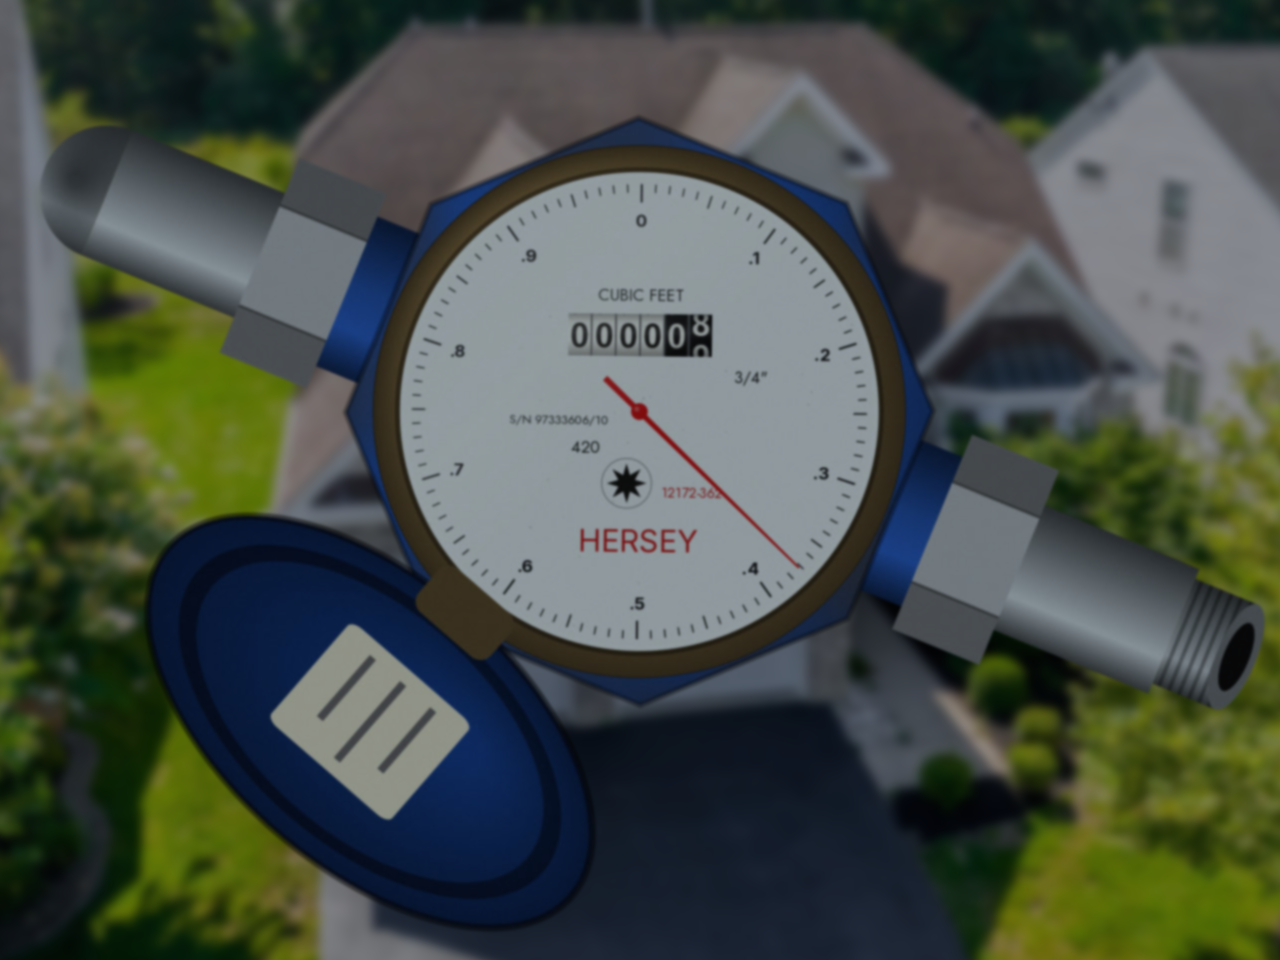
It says 8.37 ft³
